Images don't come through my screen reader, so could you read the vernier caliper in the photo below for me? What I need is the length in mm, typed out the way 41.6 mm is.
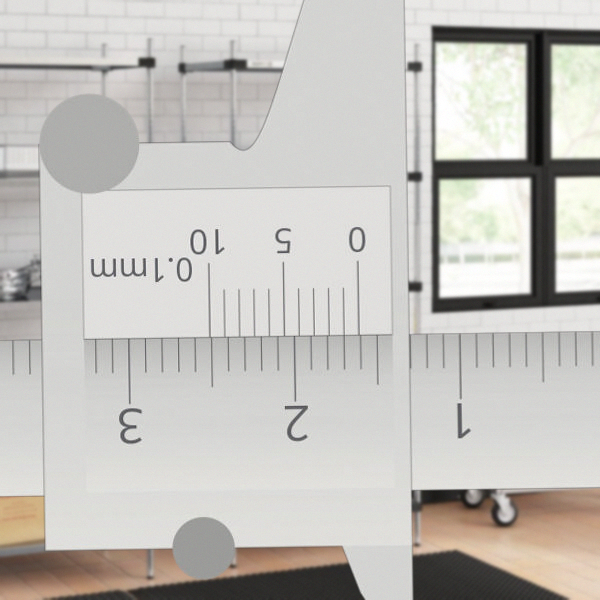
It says 16.1 mm
